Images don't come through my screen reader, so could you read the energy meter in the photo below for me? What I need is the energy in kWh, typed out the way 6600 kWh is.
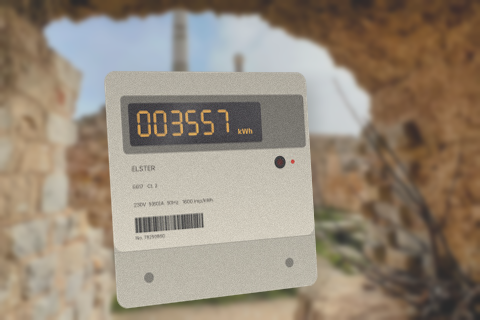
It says 3557 kWh
